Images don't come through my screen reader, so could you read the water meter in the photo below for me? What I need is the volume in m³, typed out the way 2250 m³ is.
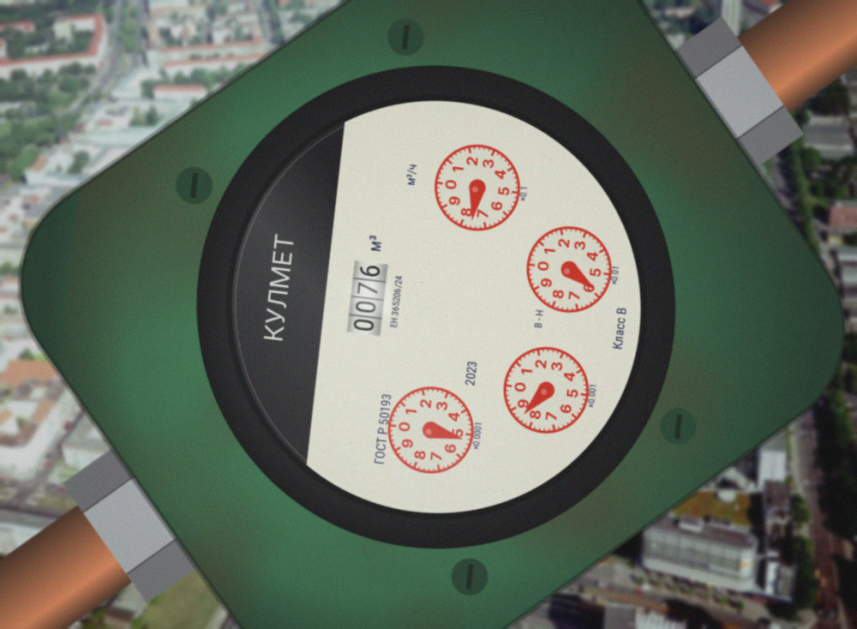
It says 76.7585 m³
